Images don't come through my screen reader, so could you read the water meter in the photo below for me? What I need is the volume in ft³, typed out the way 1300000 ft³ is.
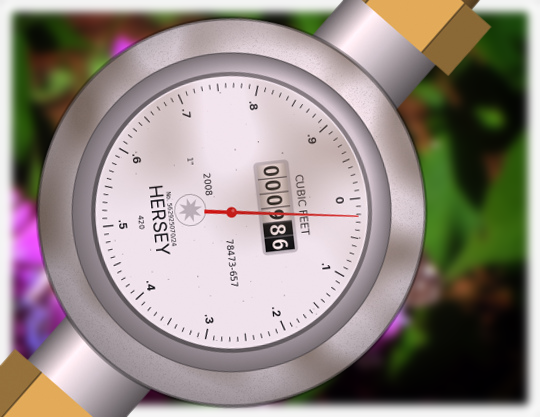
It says 986.02 ft³
